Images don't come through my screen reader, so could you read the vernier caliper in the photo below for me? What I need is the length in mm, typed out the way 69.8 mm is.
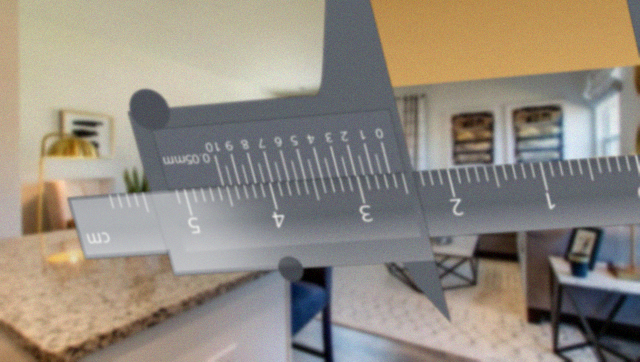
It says 26.4 mm
